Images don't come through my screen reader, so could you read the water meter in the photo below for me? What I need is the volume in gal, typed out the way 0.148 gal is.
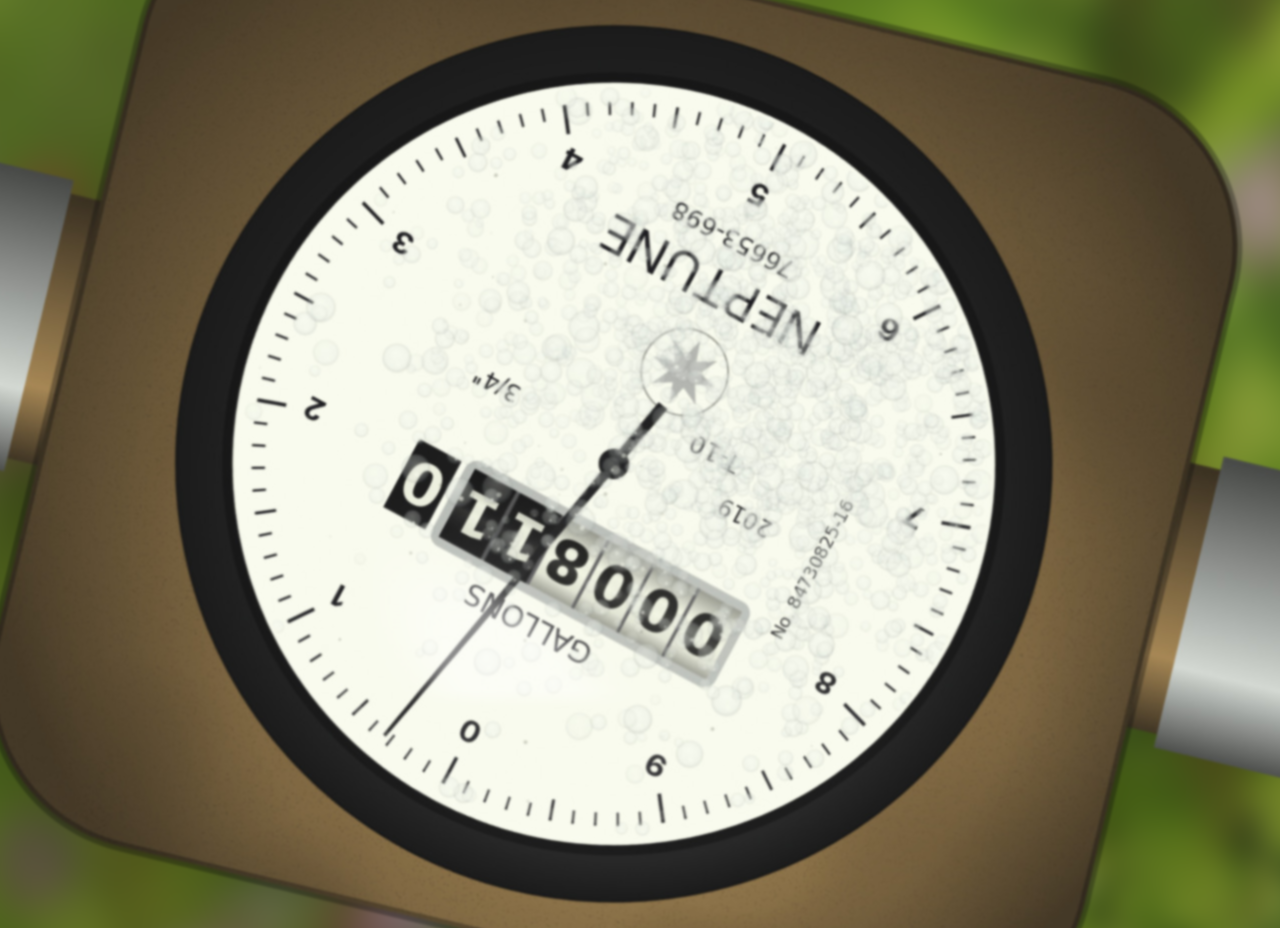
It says 8110.3 gal
